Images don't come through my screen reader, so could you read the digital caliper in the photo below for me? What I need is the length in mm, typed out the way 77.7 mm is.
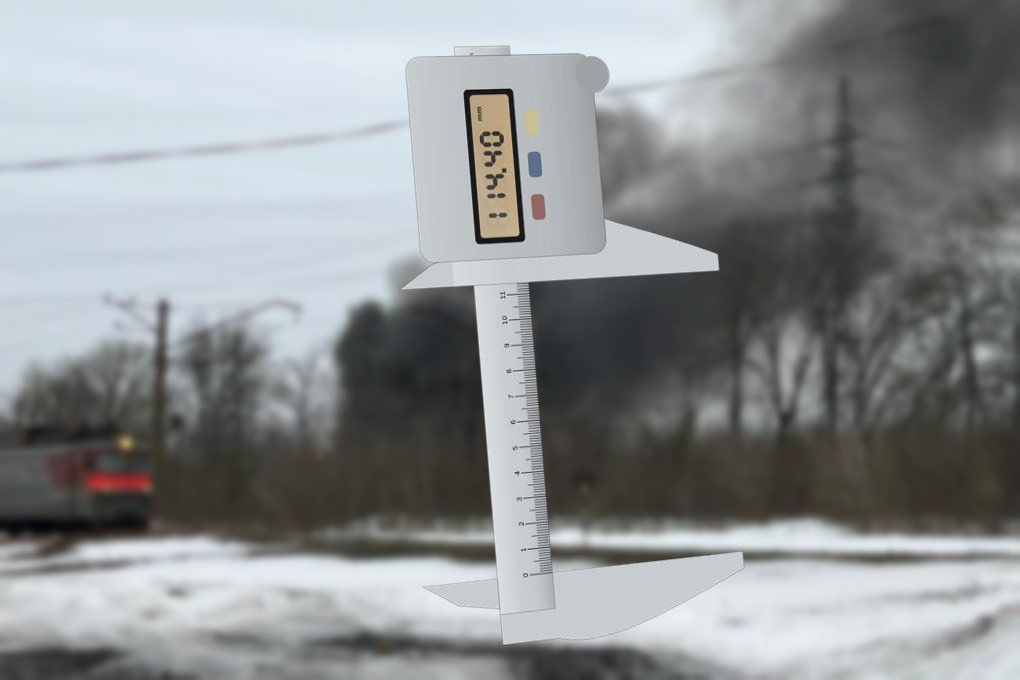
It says 114.40 mm
